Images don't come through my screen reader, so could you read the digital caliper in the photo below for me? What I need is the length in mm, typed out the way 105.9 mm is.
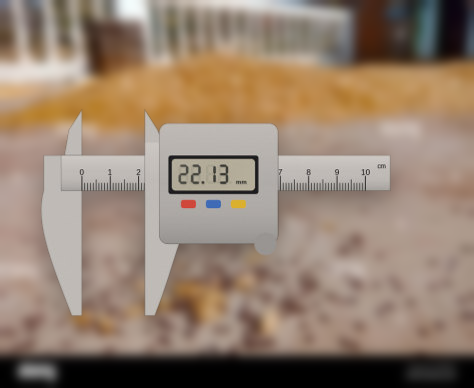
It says 22.13 mm
